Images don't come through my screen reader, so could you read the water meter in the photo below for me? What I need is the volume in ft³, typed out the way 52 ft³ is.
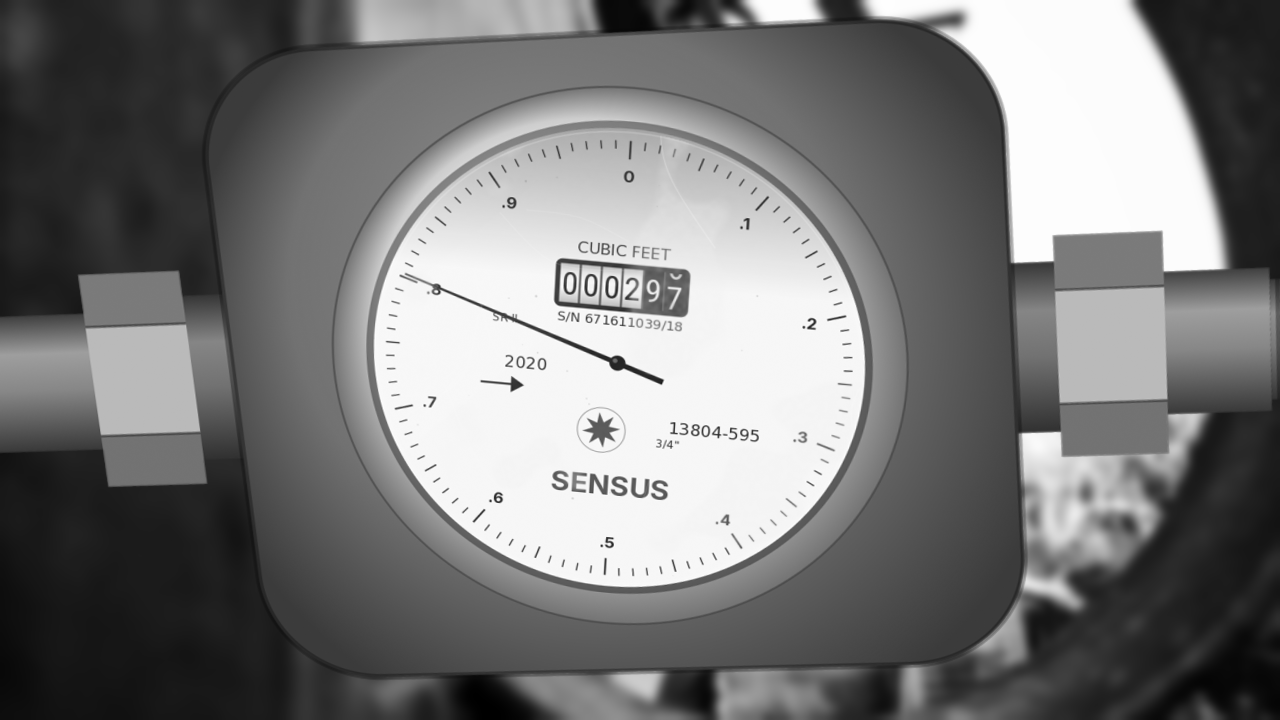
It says 296.80 ft³
